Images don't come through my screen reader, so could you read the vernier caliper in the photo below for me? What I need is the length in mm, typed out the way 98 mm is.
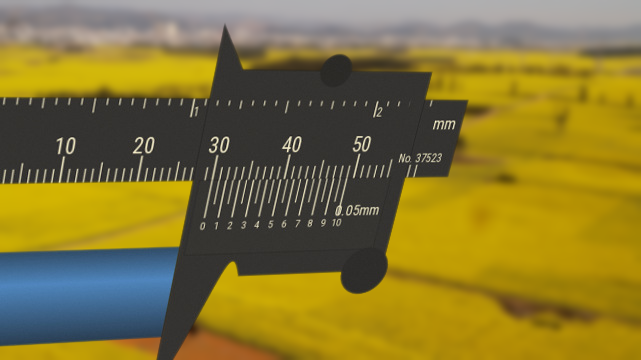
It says 30.0 mm
